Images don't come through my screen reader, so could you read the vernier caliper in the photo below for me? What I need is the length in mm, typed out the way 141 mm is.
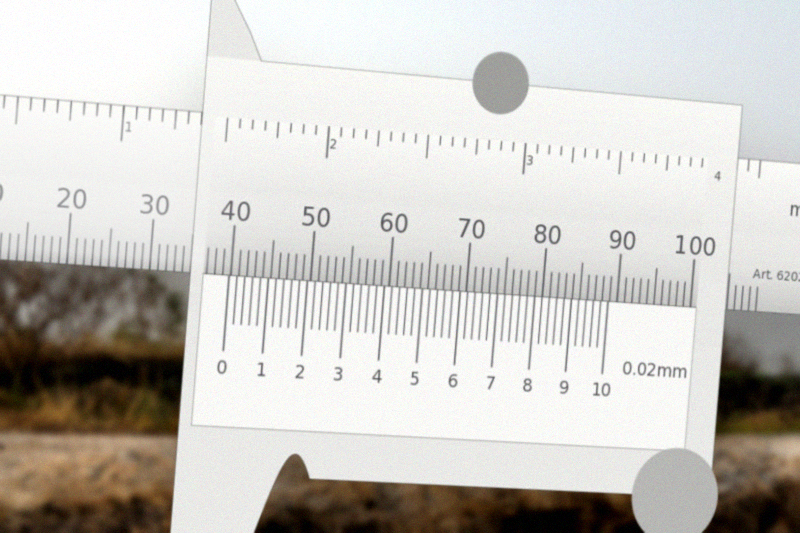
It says 39.8 mm
